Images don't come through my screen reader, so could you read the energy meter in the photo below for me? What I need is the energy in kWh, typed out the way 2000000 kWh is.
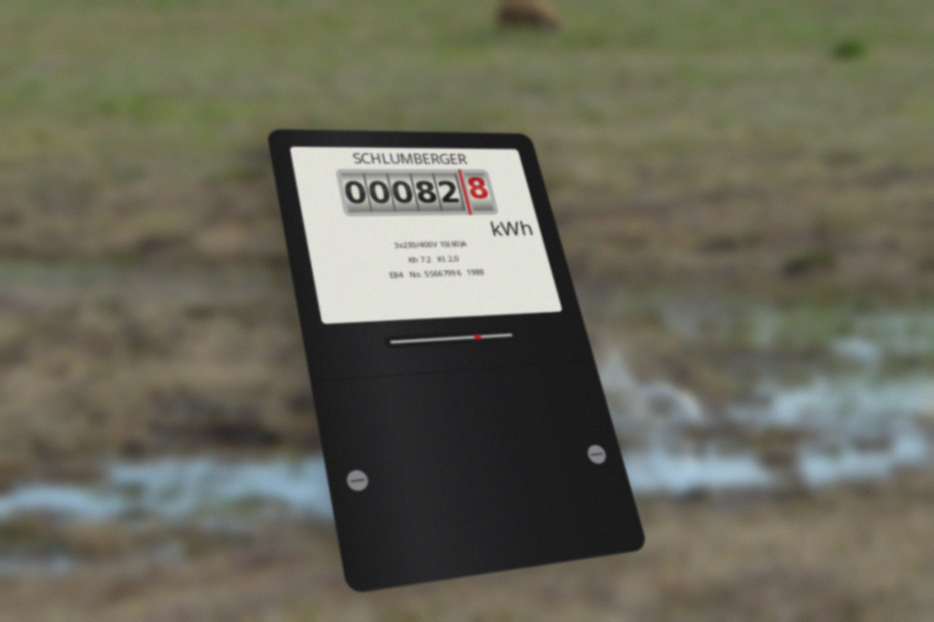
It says 82.8 kWh
